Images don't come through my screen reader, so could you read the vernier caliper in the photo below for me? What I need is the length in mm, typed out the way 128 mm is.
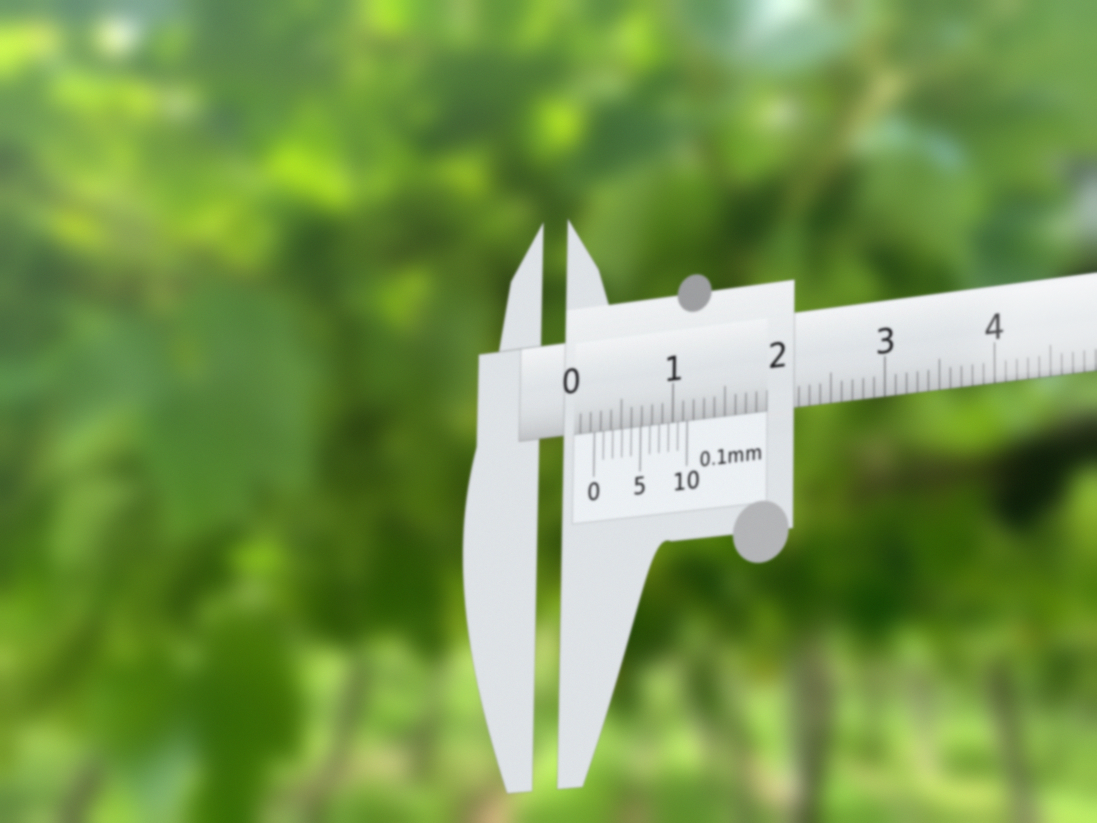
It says 2.4 mm
